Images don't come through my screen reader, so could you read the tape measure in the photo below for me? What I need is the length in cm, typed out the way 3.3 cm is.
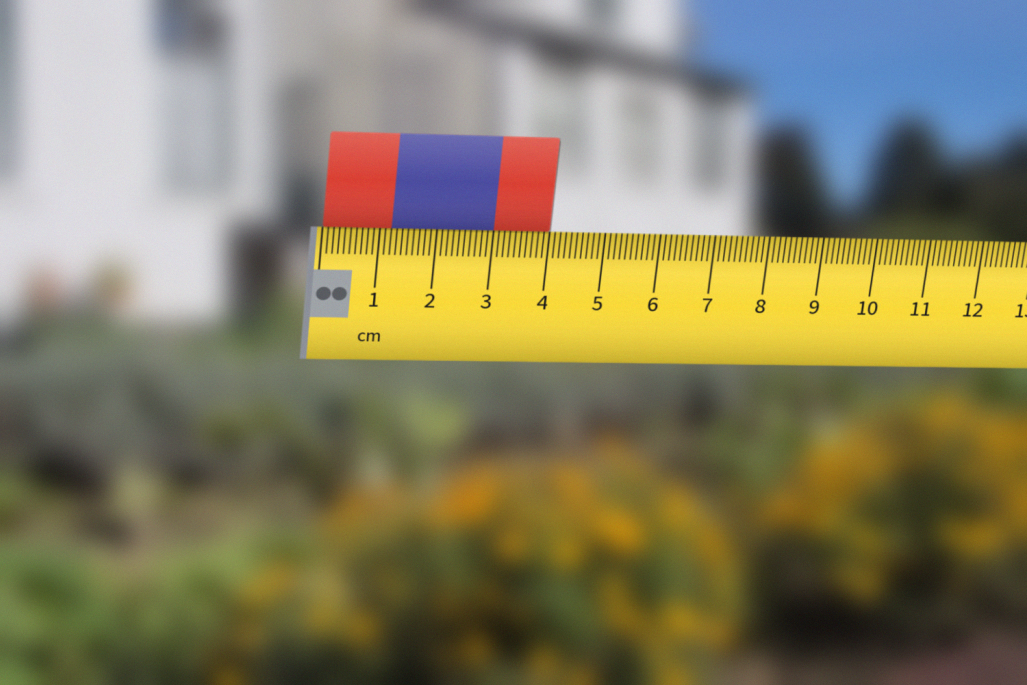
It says 4 cm
